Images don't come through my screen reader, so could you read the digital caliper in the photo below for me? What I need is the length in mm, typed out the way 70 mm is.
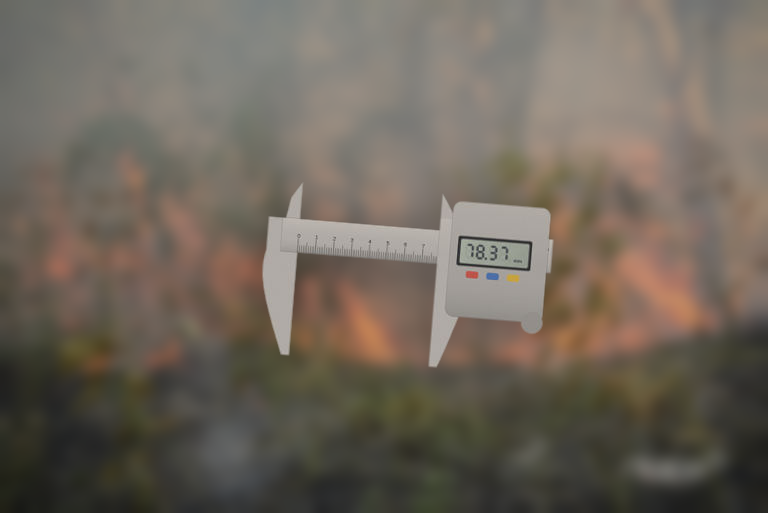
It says 78.37 mm
